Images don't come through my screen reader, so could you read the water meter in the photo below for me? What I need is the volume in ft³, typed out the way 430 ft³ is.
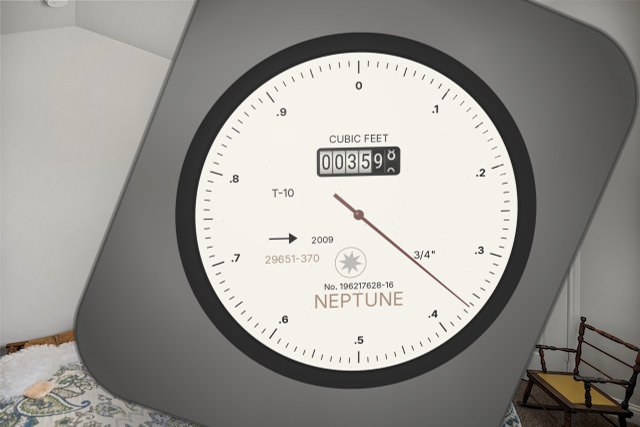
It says 3598.36 ft³
